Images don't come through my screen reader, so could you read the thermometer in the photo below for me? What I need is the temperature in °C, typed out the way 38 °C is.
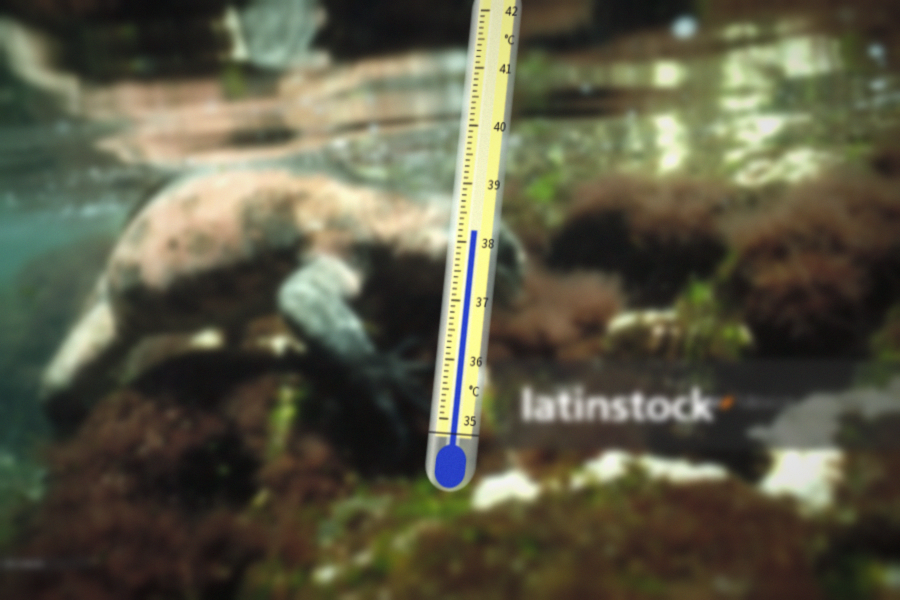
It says 38.2 °C
